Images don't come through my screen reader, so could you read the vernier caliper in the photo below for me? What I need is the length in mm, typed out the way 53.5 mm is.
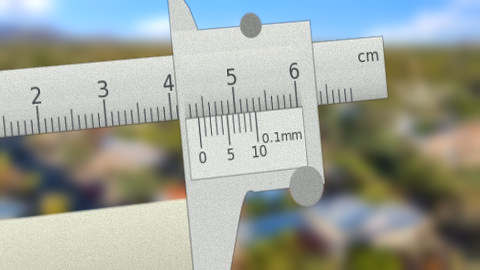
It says 44.2 mm
